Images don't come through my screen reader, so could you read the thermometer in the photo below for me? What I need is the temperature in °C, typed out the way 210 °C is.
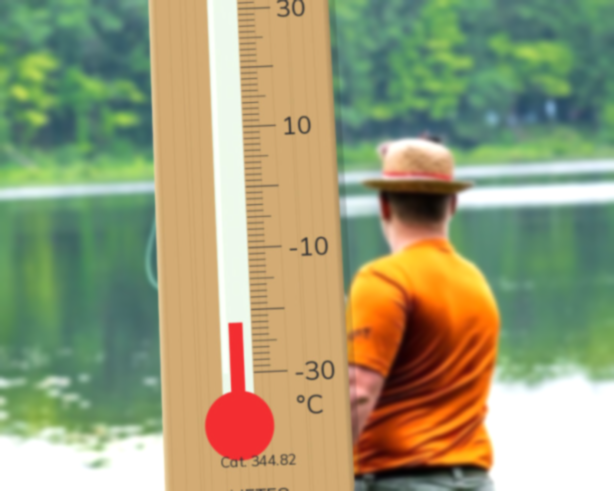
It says -22 °C
